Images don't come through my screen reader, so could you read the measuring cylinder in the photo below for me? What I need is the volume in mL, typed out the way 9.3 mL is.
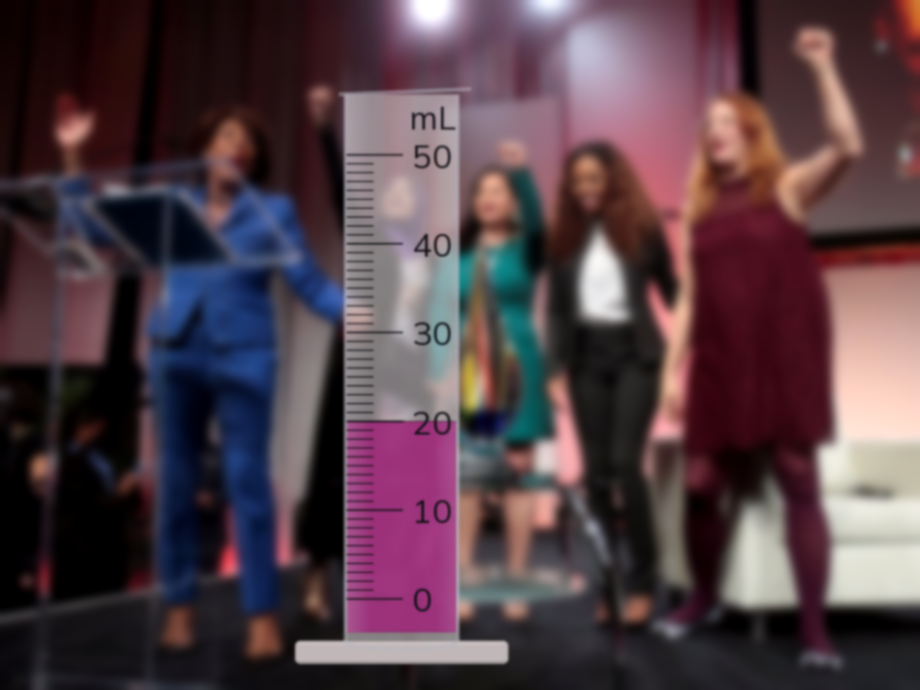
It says 20 mL
